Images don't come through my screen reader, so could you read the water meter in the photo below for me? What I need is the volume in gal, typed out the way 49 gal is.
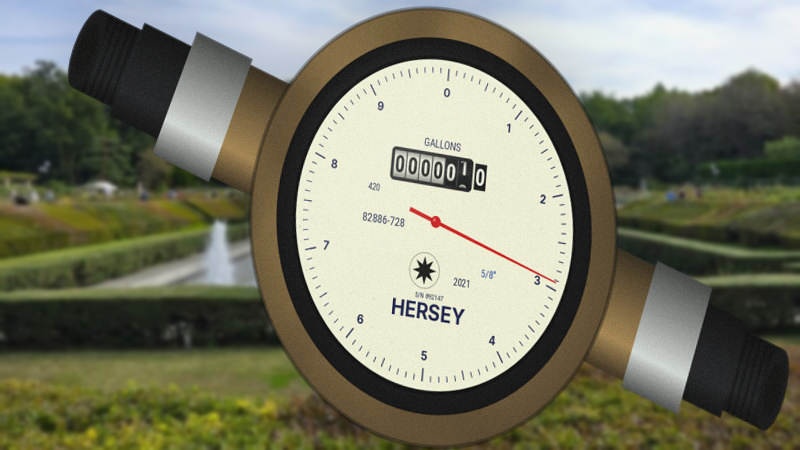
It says 12.9 gal
